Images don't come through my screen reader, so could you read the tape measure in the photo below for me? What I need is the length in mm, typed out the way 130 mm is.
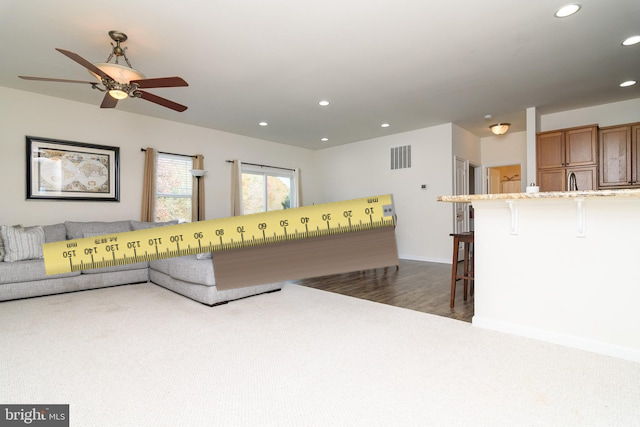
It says 85 mm
